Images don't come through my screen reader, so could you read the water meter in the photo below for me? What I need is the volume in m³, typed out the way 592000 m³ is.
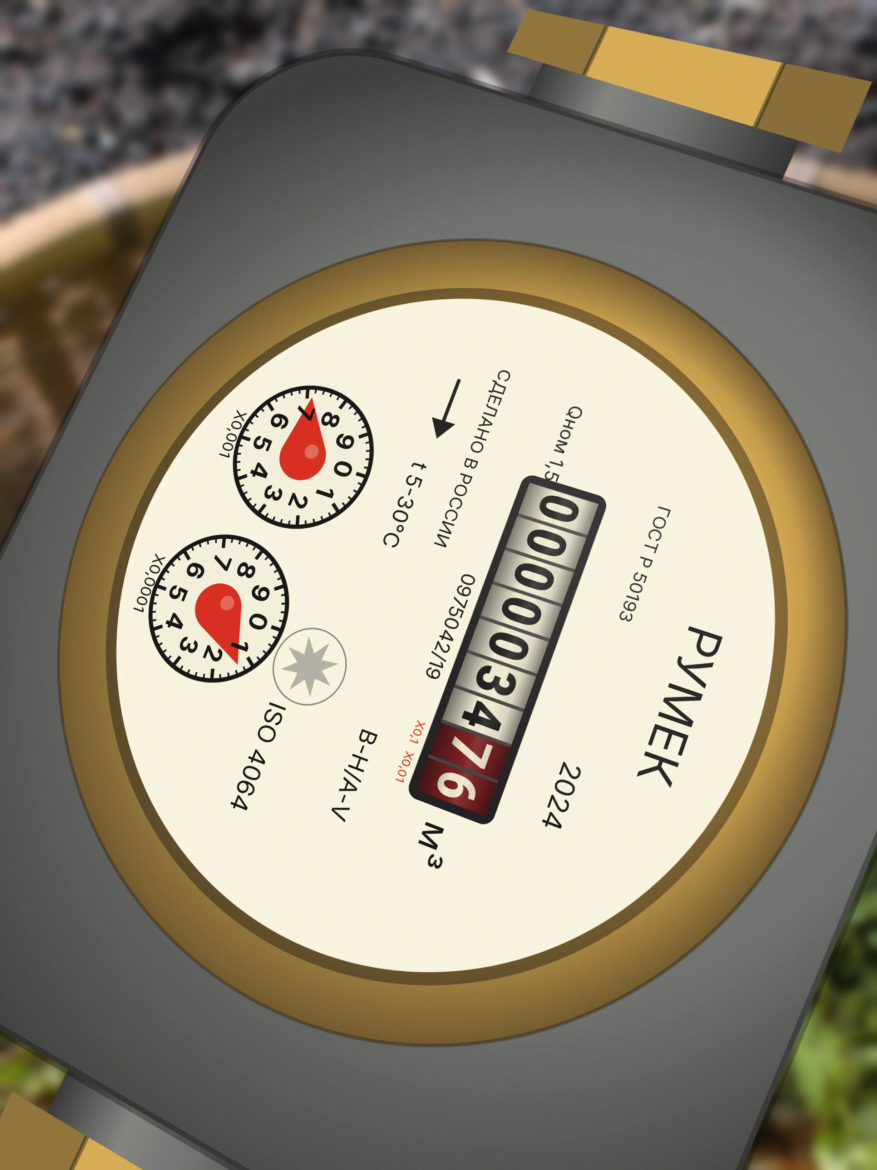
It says 34.7671 m³
